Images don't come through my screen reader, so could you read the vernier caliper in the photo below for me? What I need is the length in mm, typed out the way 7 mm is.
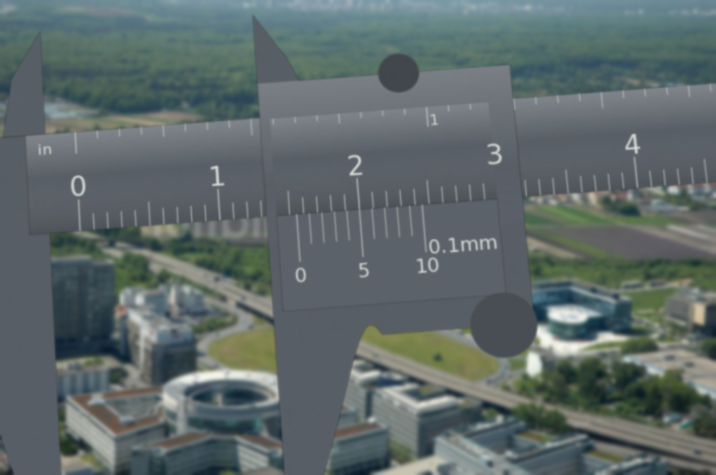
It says 15.5 mm
